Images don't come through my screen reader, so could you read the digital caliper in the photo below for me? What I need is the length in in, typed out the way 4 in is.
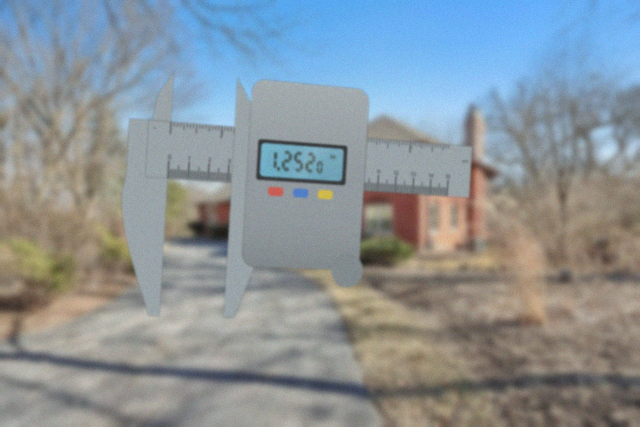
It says 1.2520 in
